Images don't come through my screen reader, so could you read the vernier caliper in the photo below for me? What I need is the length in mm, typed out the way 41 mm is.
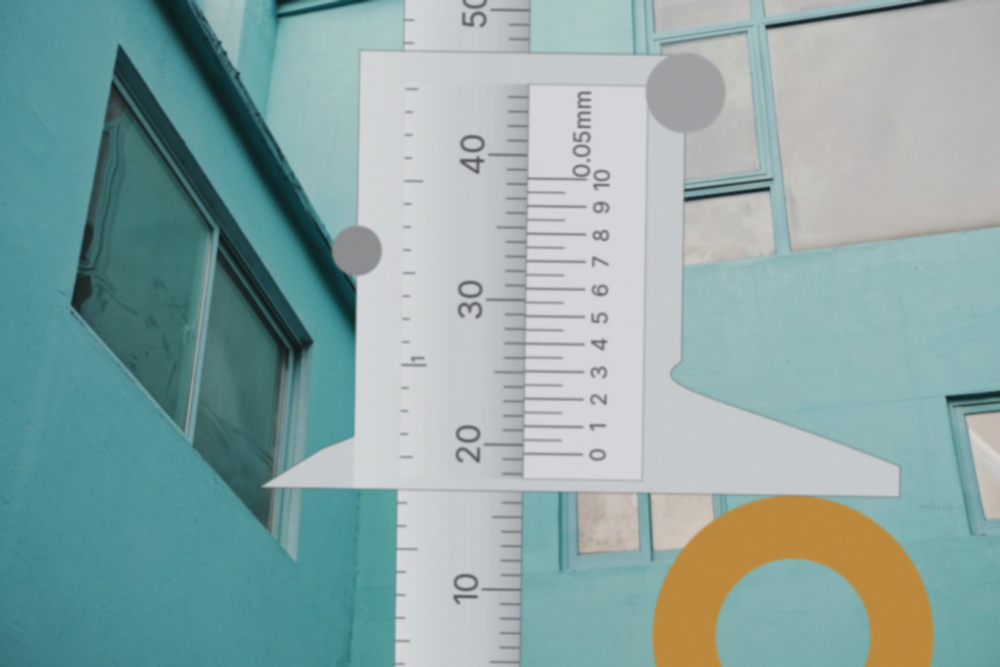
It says 19.4 mm
